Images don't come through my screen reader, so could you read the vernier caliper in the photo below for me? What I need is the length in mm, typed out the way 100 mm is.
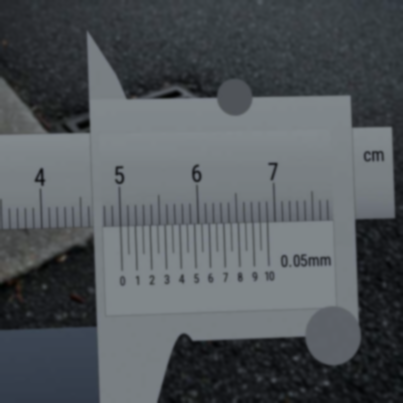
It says 50.0 mm
